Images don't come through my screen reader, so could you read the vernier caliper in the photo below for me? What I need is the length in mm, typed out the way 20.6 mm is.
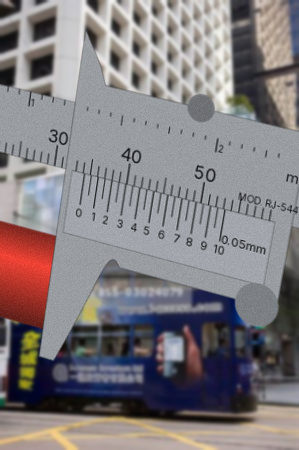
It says 34.2 mm
